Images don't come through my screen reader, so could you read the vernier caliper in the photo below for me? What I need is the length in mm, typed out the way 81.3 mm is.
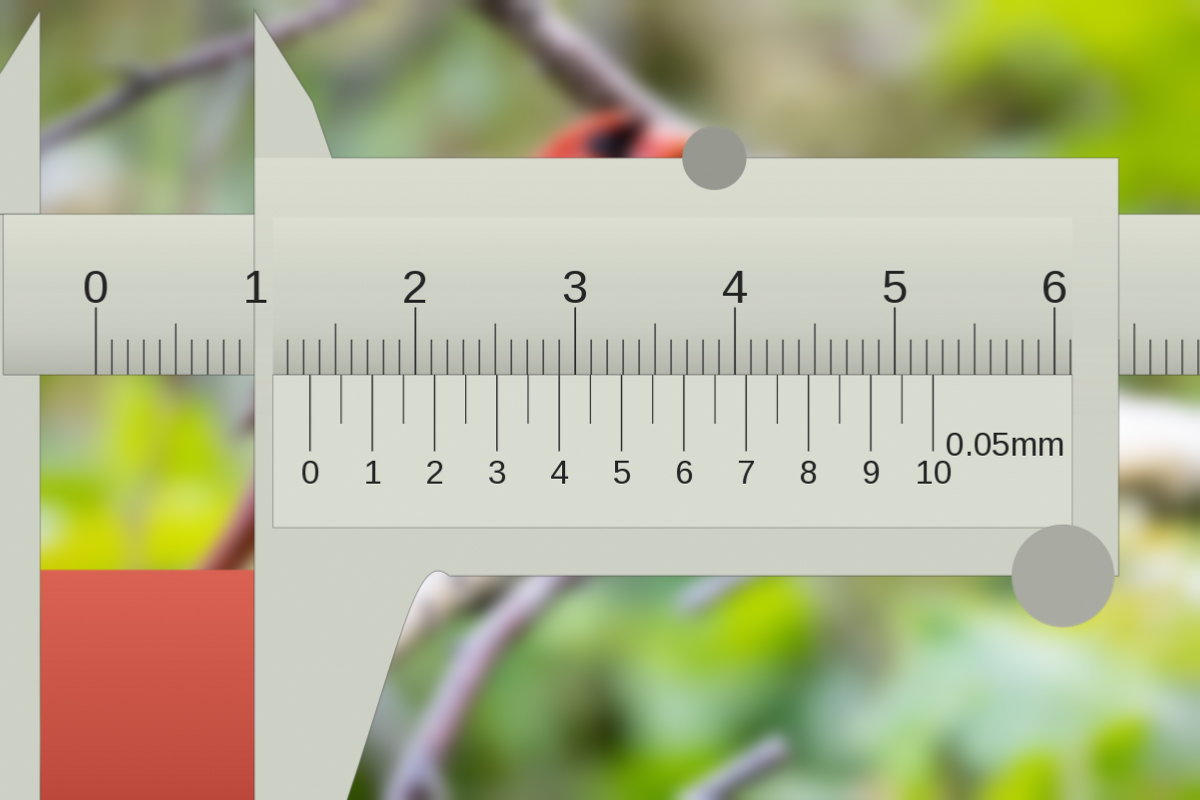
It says 13.4 mm
